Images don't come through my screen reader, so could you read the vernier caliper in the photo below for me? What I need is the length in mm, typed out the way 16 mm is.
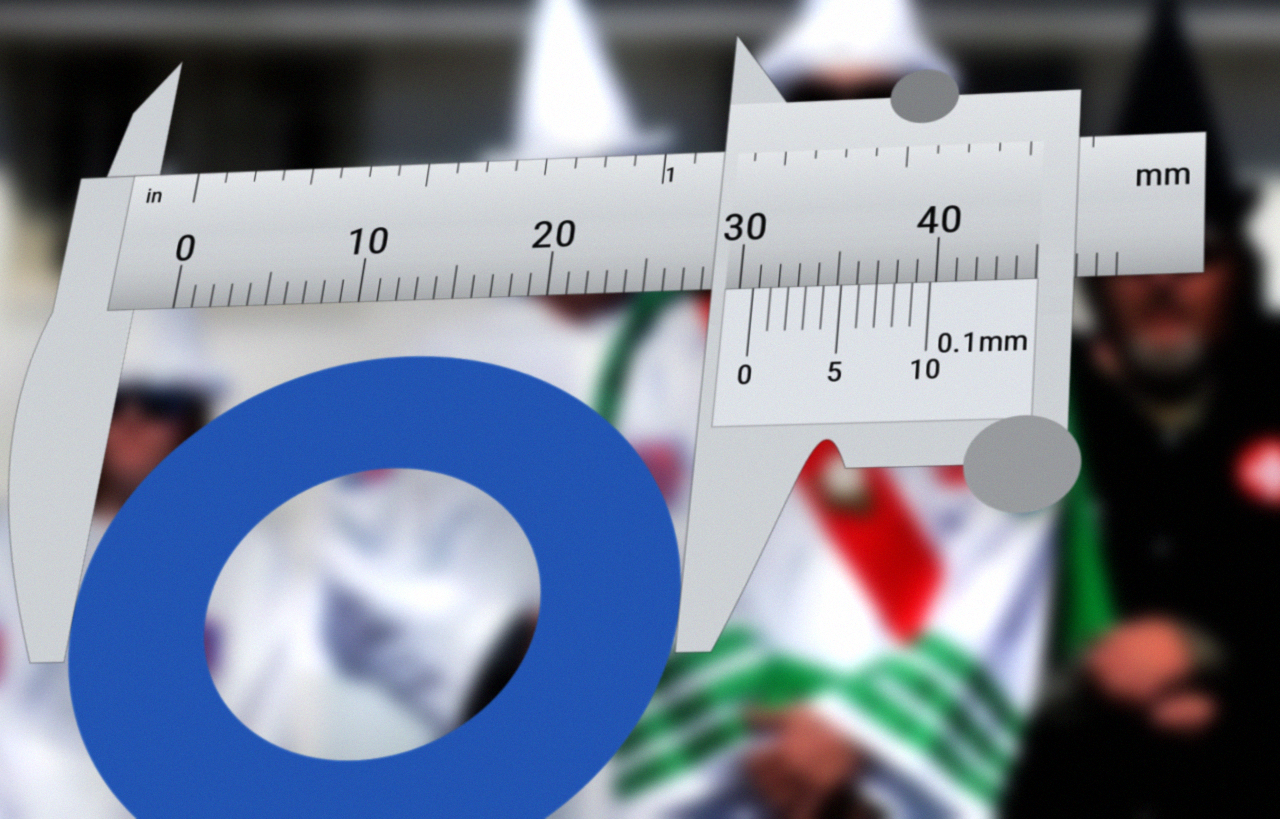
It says 30.7 mm
